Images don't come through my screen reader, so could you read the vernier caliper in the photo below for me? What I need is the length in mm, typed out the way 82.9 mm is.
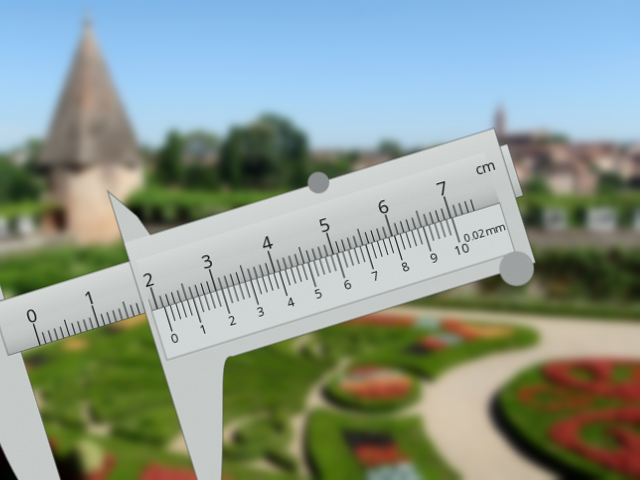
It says 21.2 mm
